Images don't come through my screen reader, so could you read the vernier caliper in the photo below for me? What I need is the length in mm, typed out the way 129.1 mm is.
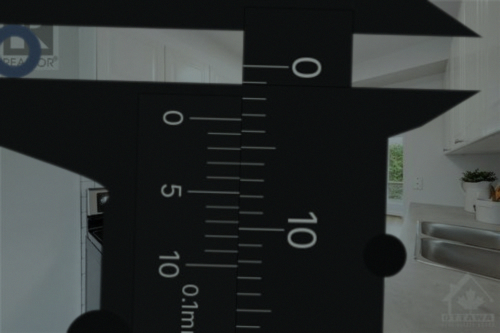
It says 3.3 mm
